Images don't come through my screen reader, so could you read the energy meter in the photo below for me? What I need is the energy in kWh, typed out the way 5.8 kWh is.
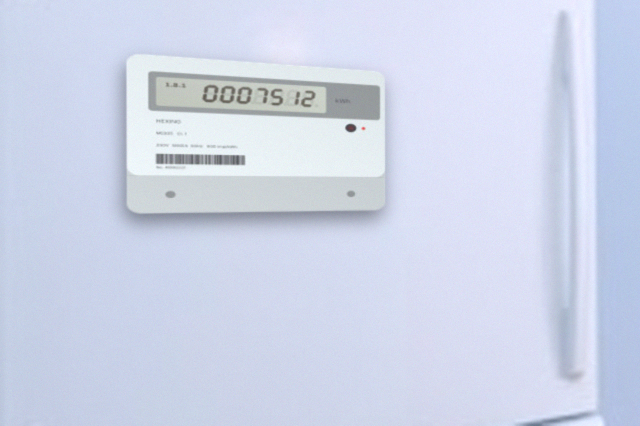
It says 7512 kWh
